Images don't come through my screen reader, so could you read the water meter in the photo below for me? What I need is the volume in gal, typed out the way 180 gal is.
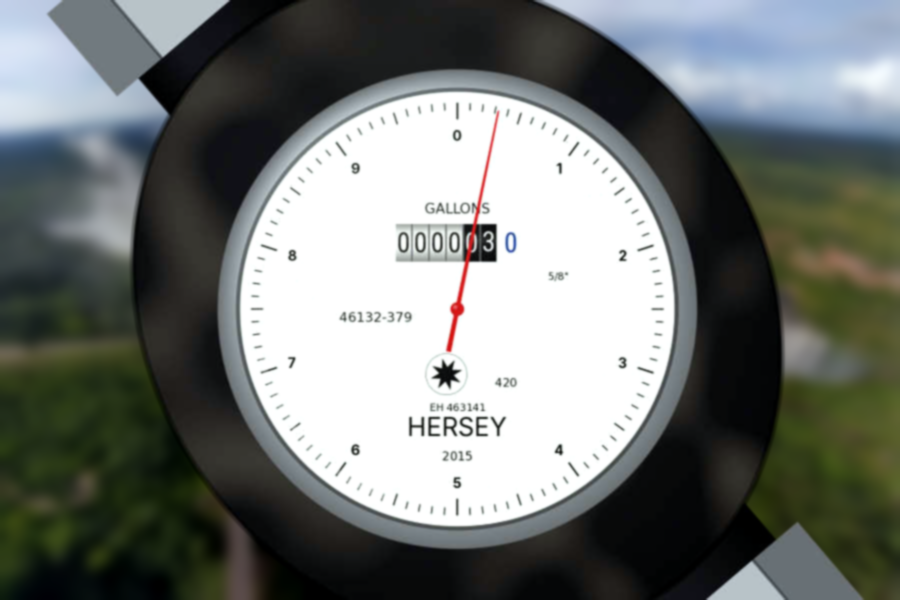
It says 30.3 gal
